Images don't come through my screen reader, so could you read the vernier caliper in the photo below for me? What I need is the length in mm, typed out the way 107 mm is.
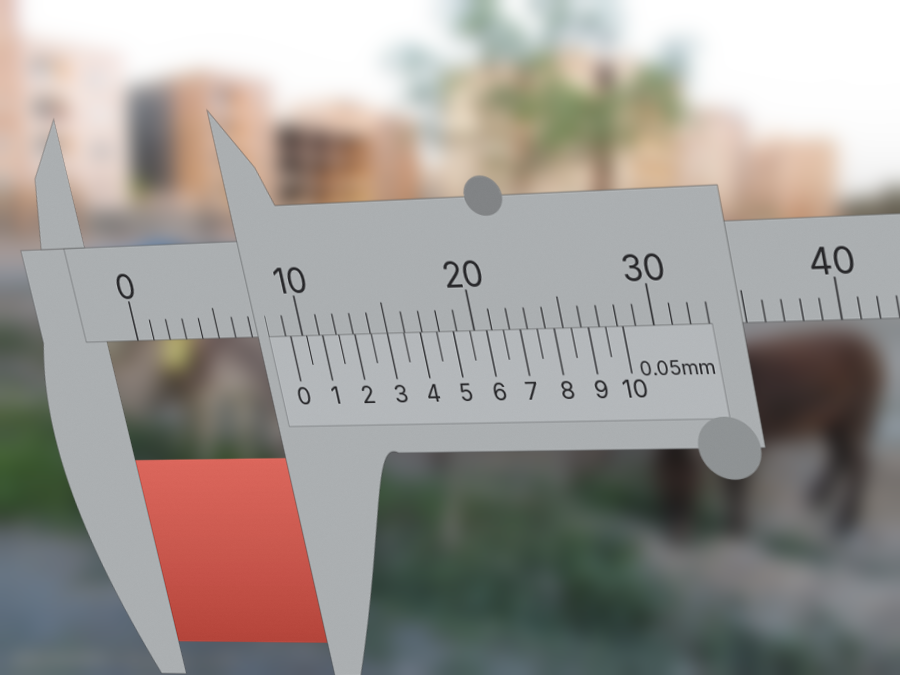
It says 9.3 mm
